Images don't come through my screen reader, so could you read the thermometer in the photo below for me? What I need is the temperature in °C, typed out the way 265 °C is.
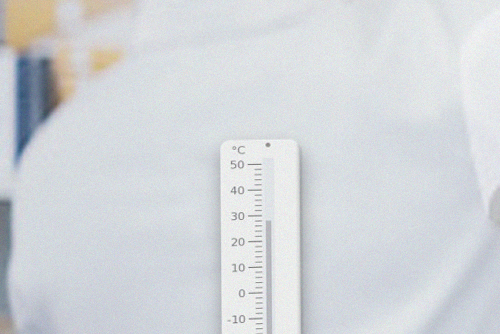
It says 28 °C
